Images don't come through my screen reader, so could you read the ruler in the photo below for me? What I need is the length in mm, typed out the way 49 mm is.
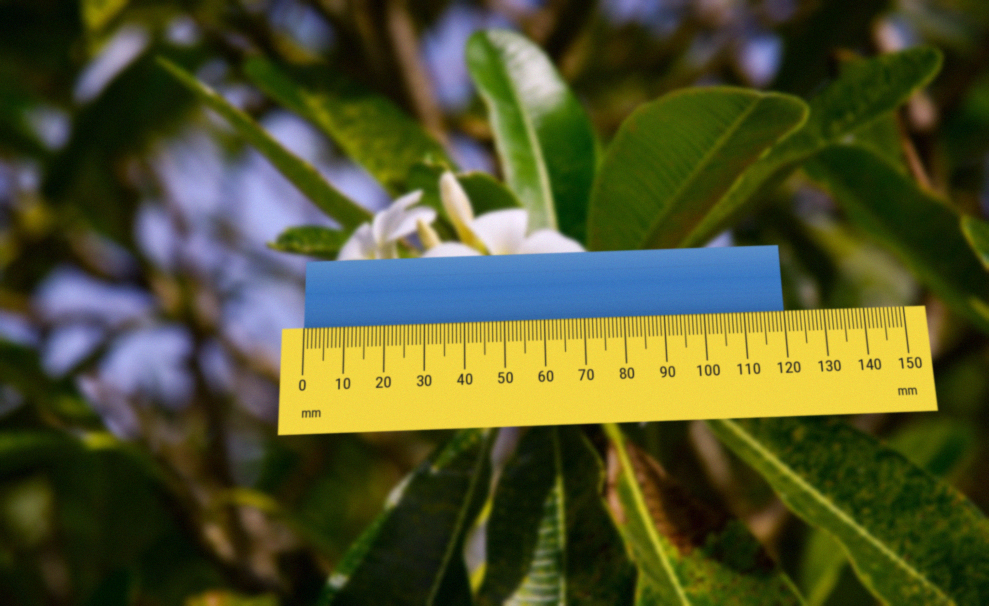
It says 120 mm
